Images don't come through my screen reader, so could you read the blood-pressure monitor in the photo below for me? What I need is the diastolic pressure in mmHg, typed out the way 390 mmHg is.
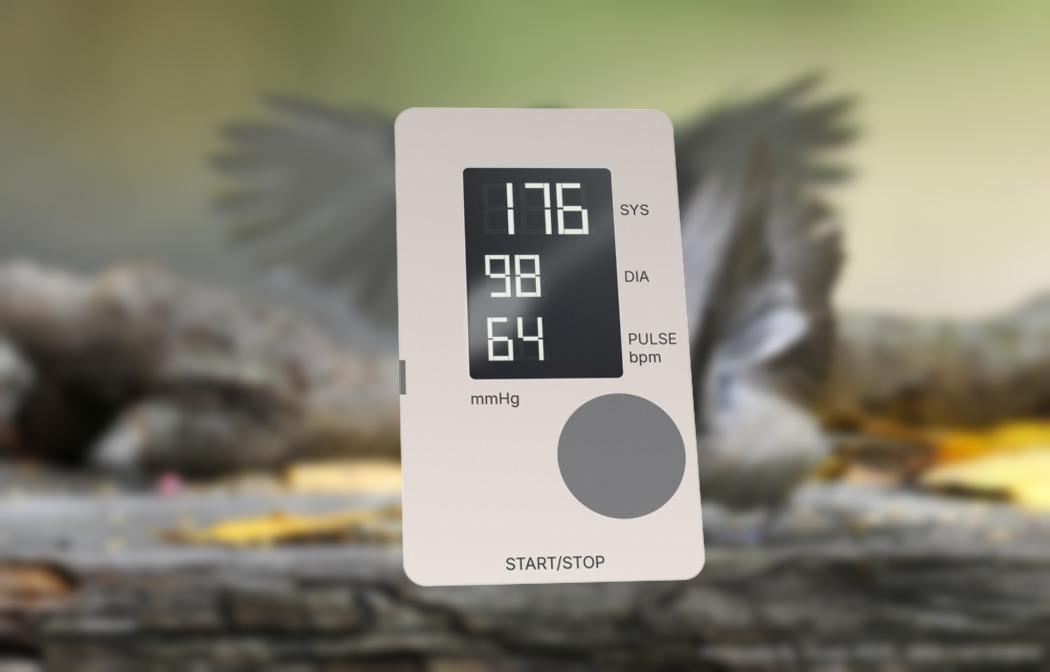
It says 98 mmHg
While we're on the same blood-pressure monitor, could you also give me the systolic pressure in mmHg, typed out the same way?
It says 176 mmHg
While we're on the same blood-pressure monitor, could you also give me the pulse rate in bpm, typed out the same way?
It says 64 bpm
